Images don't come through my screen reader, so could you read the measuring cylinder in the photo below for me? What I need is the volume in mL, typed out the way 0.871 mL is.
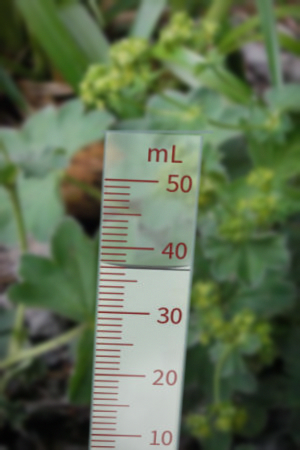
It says 37 mL
